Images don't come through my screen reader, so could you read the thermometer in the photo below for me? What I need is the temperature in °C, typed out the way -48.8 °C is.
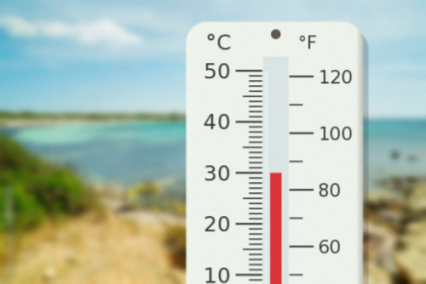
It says 30 °C
